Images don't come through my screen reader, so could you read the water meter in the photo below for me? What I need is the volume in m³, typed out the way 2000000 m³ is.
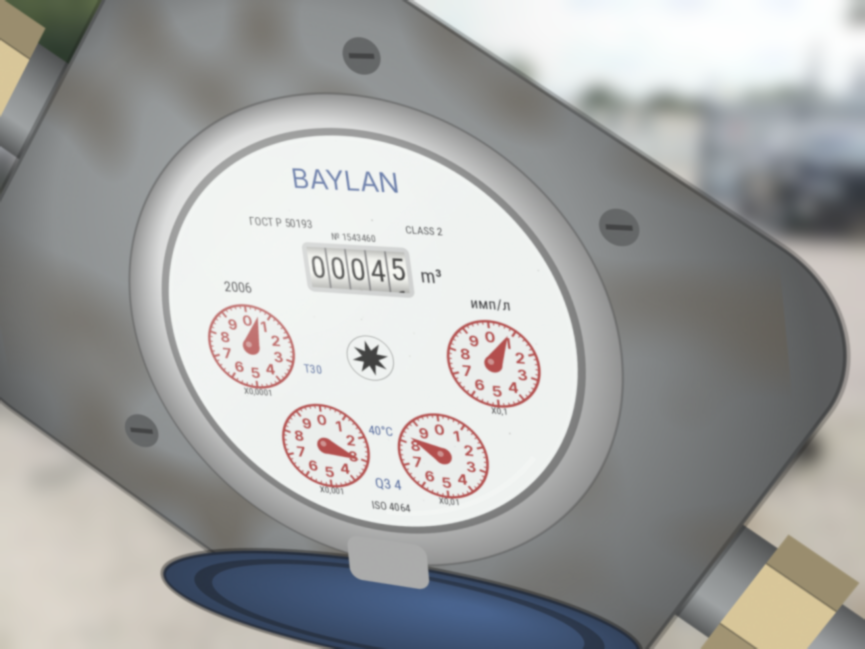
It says 45.0830 m³
